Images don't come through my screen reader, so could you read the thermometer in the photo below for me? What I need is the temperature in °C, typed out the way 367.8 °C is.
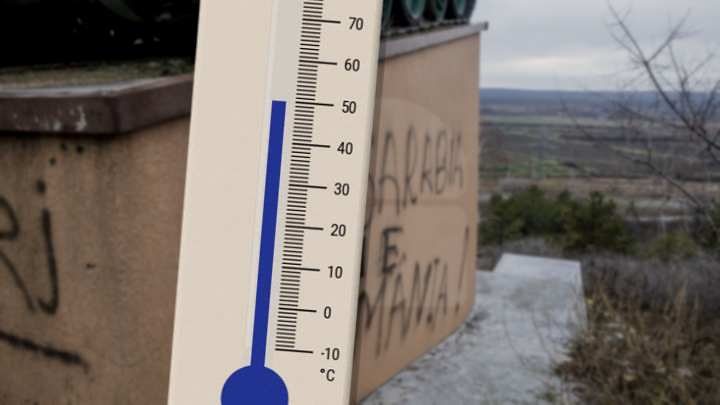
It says 50 °C
